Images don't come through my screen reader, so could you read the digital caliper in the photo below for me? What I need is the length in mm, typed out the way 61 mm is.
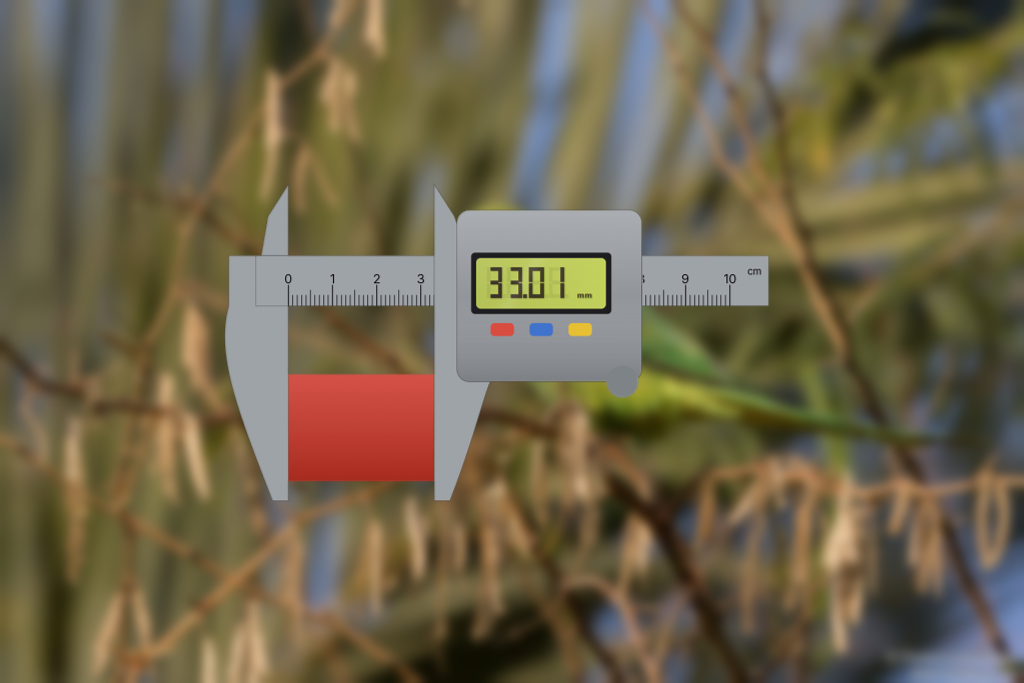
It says 33.01 mm
